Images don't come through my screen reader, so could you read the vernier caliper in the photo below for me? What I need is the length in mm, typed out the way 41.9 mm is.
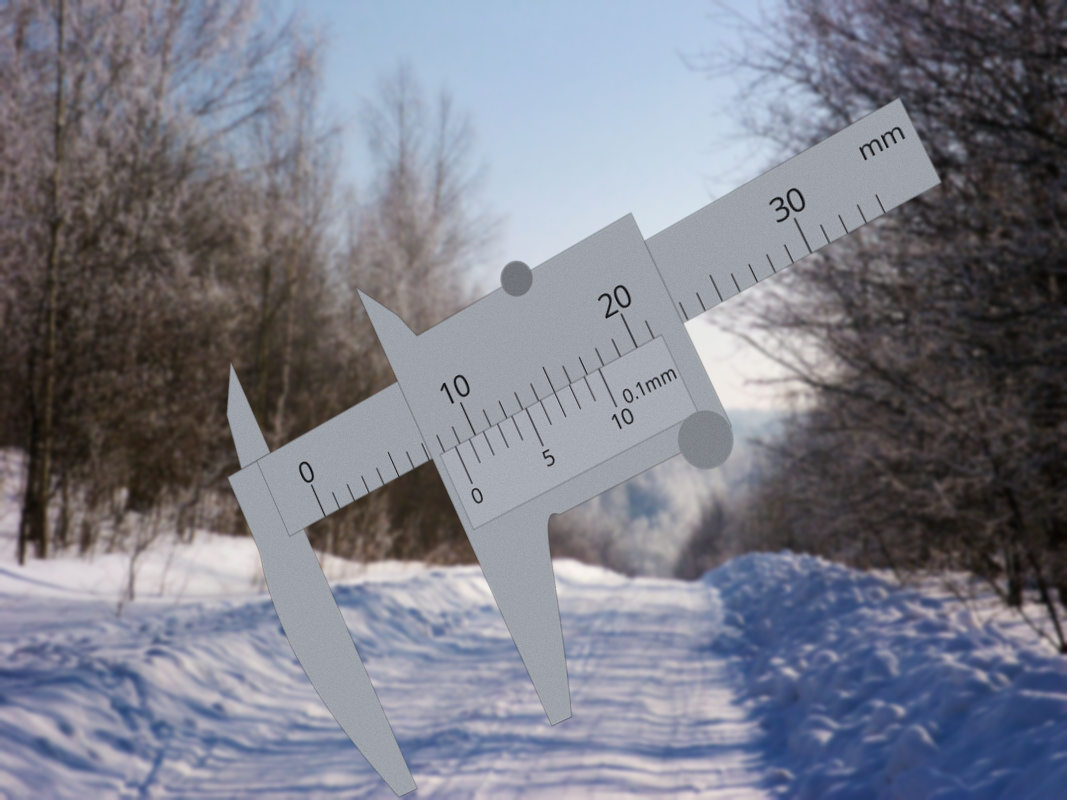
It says 8.7 mm
